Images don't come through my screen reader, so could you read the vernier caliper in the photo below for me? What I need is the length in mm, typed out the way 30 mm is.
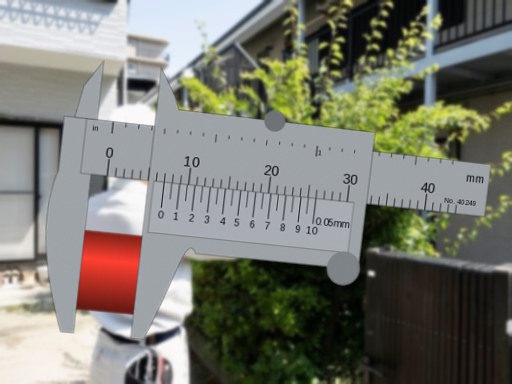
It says 7.0 mm
